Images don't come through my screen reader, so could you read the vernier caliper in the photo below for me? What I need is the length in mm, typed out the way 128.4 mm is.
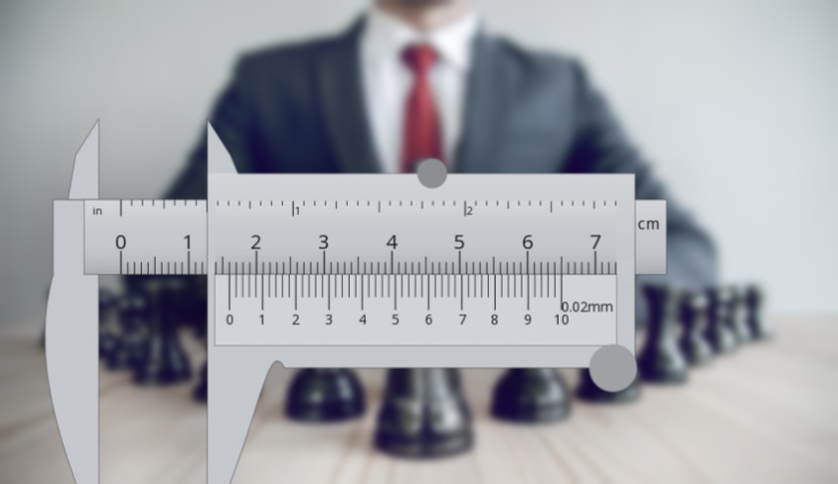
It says 16.0 mm
